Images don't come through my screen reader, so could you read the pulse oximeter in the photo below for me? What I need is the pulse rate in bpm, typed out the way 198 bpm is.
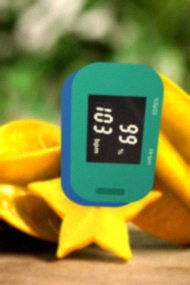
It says 103 bpm
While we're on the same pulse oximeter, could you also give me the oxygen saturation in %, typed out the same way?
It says 99 %
